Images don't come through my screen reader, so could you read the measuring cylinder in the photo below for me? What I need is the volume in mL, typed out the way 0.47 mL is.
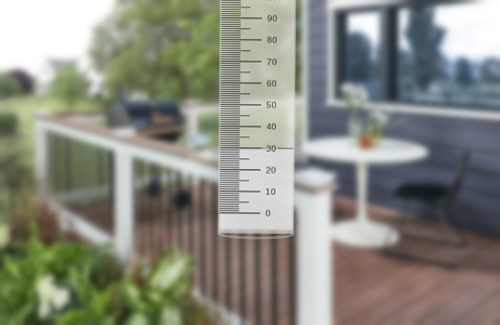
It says 30 mL
